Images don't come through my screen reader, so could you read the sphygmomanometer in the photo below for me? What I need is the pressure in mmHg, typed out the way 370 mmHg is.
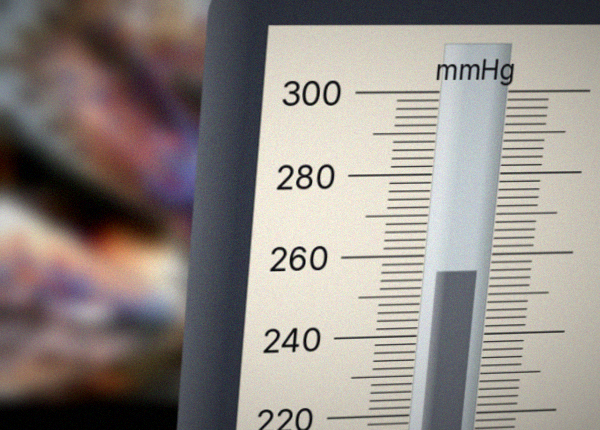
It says 256 mmHg
